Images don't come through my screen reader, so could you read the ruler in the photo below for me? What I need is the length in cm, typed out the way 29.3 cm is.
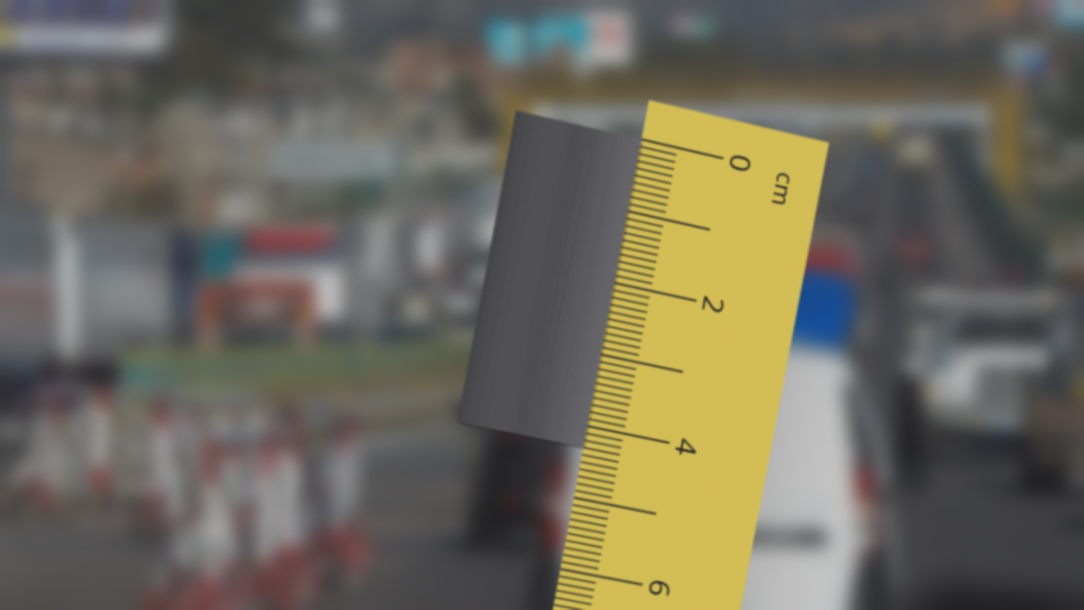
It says 4.3 cm
